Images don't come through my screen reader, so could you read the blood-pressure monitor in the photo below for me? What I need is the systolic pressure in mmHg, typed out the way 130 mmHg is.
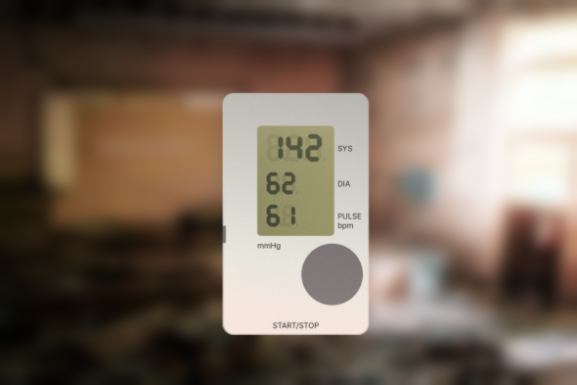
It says 142 mmHg
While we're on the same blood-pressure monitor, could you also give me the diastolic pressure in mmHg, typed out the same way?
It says 62 mmHg
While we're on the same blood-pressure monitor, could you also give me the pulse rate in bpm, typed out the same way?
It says 61 bpm
